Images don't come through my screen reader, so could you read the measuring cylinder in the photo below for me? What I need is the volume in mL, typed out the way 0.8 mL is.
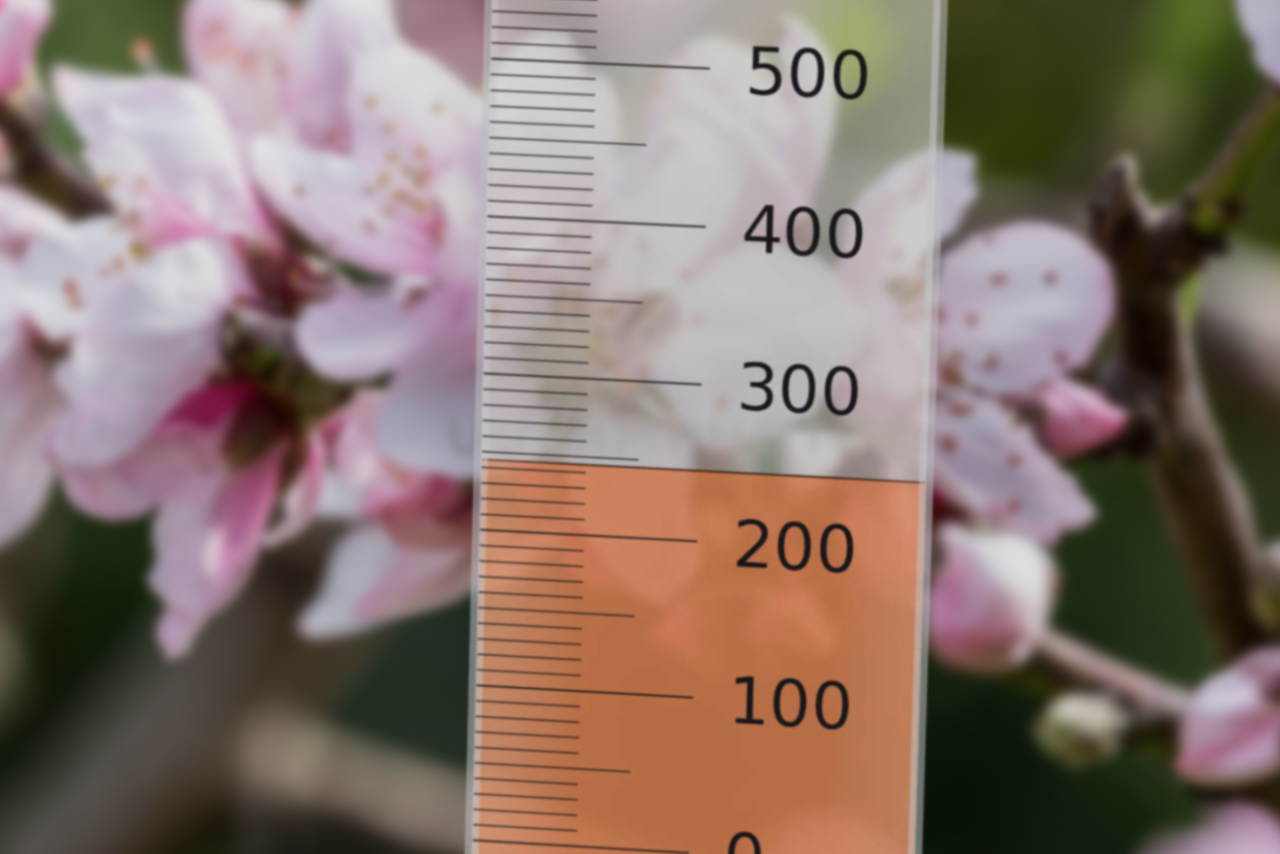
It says 245 mL
